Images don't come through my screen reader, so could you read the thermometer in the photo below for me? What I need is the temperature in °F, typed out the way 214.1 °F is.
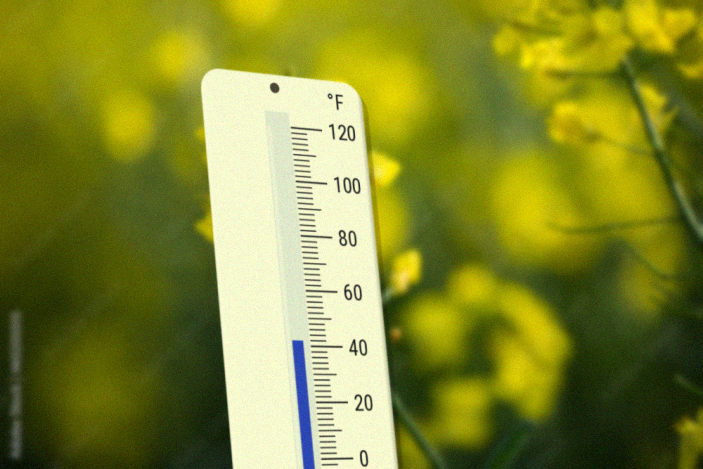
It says 42 °F
